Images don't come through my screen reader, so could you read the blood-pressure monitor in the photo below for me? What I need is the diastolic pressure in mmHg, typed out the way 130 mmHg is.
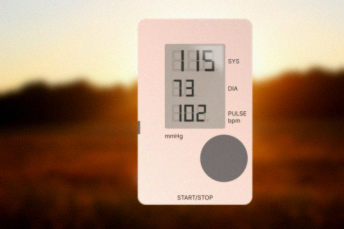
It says 73 mmHg
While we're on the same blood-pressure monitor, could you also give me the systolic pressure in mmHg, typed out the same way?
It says 115 mmHg
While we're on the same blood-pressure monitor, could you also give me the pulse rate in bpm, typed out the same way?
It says 102 bpm
